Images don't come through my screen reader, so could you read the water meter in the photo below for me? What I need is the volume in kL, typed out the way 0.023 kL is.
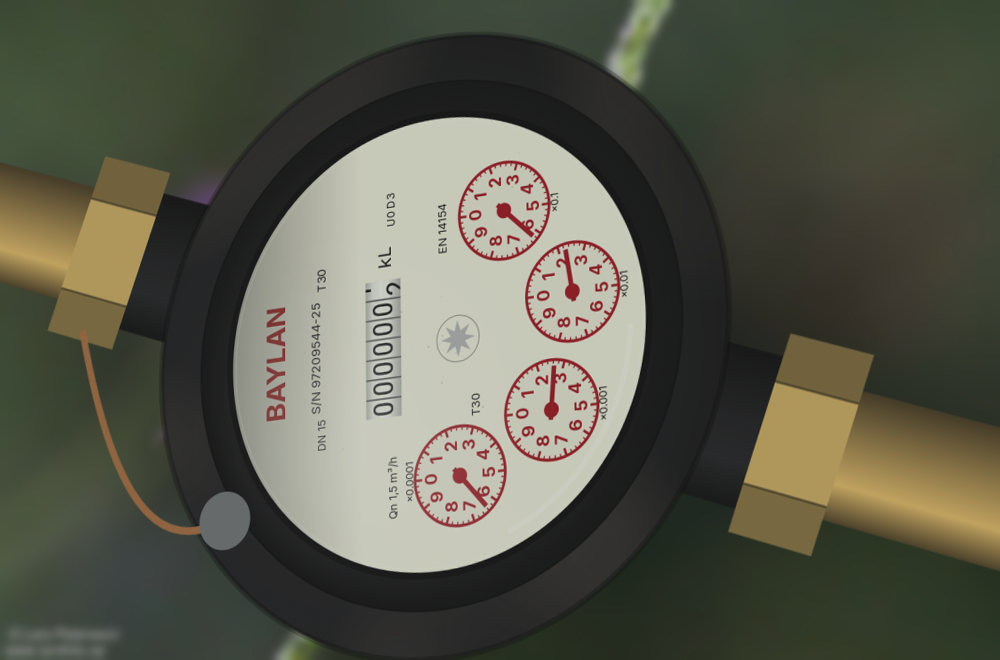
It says 1.6226 kL
